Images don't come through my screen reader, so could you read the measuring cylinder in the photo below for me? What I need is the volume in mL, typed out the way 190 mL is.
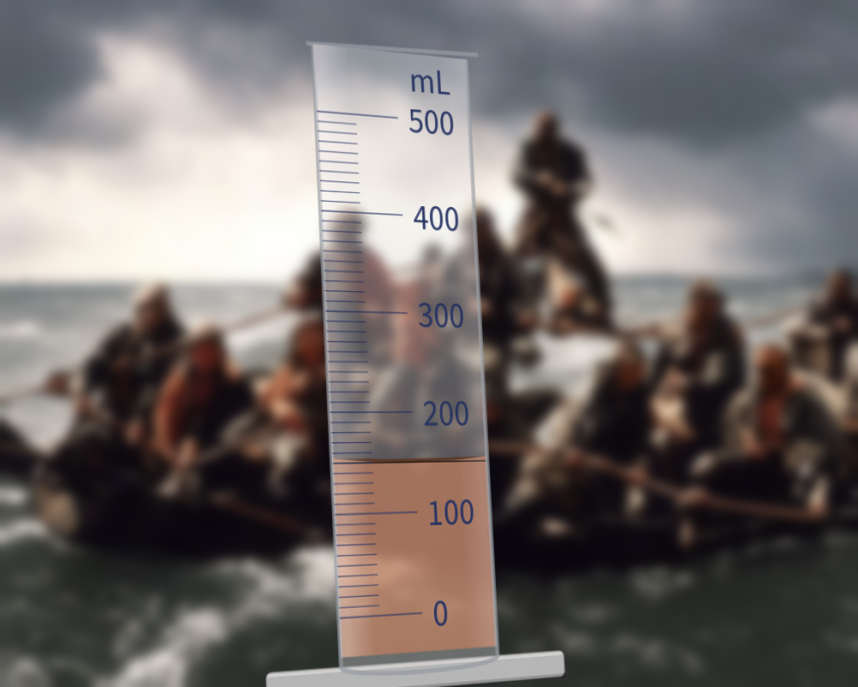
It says 150 mL
